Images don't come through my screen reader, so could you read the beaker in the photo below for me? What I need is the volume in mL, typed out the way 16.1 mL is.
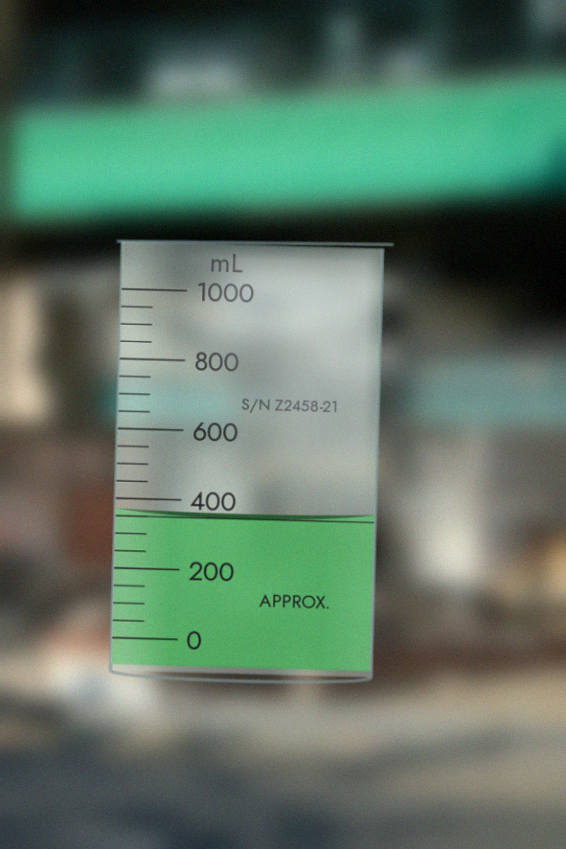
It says 350 mL
